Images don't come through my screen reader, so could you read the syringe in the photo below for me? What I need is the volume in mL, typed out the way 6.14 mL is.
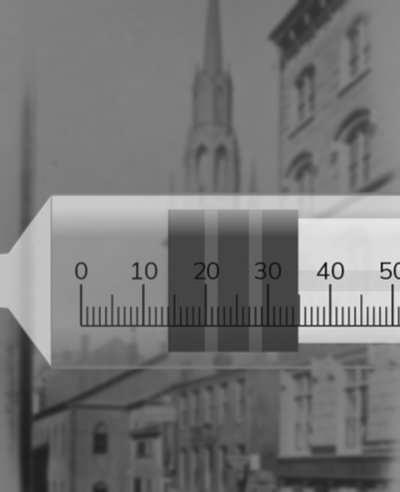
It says 14 mL
